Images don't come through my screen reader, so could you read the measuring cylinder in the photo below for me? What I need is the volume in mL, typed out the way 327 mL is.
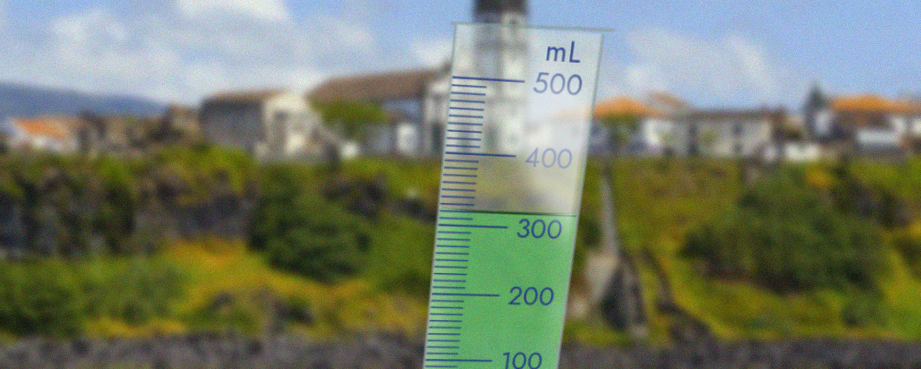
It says 320 mL
